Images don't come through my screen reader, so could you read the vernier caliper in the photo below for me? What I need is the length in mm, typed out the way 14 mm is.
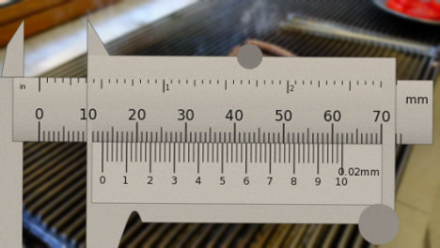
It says 13.0 mm
